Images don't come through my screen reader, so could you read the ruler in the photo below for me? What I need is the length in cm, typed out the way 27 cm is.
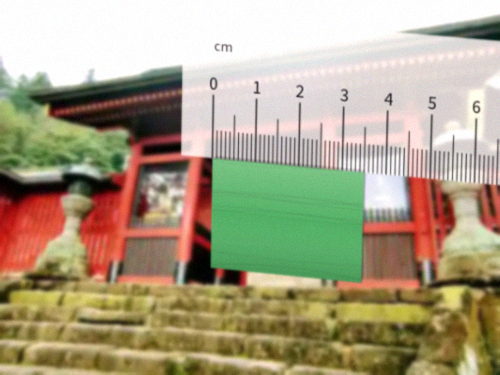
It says 3.5 cm
